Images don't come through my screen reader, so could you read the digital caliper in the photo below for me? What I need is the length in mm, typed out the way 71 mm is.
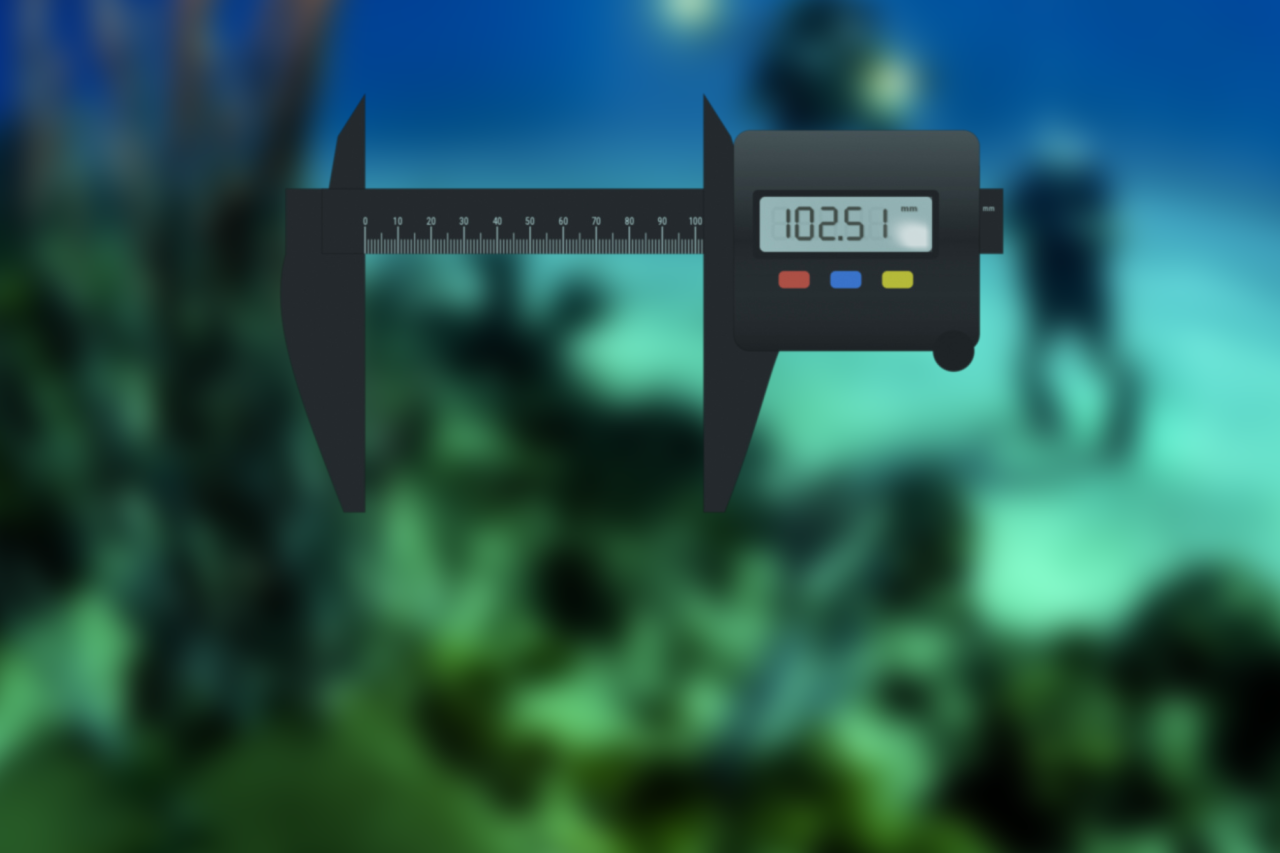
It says 102.51 mm
